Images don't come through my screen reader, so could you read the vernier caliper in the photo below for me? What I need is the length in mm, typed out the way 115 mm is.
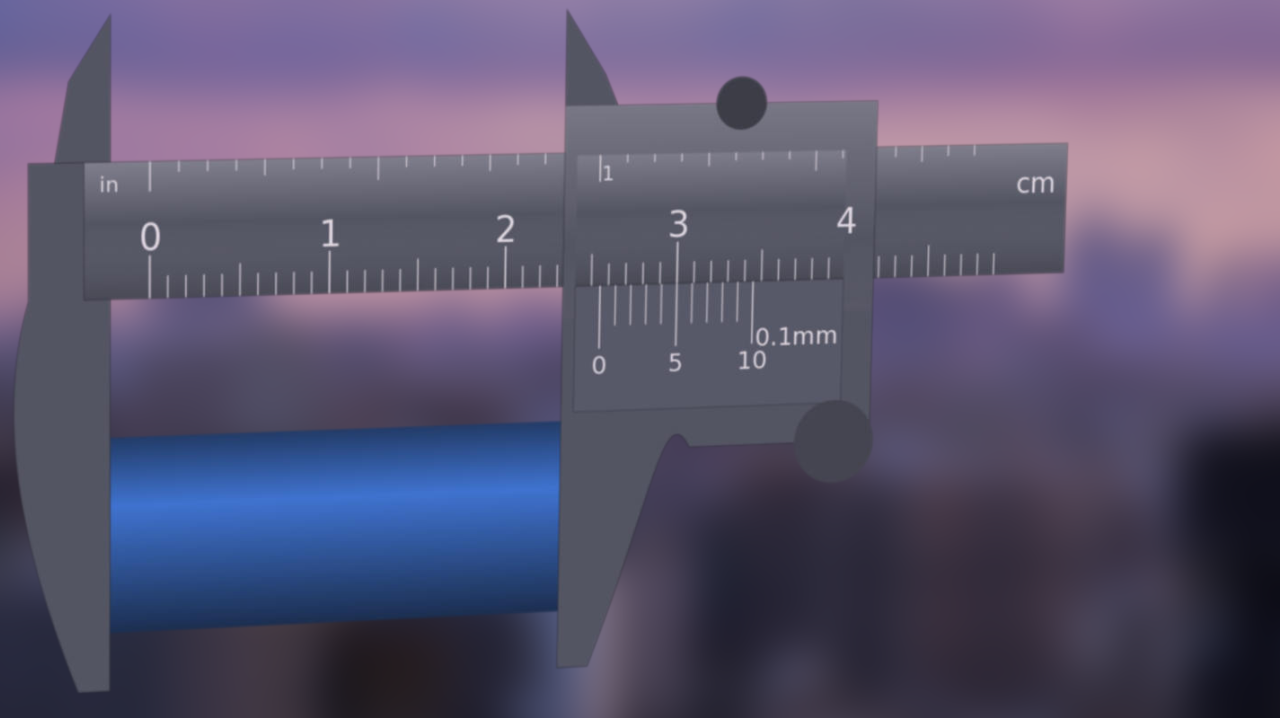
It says 25.5 mm
